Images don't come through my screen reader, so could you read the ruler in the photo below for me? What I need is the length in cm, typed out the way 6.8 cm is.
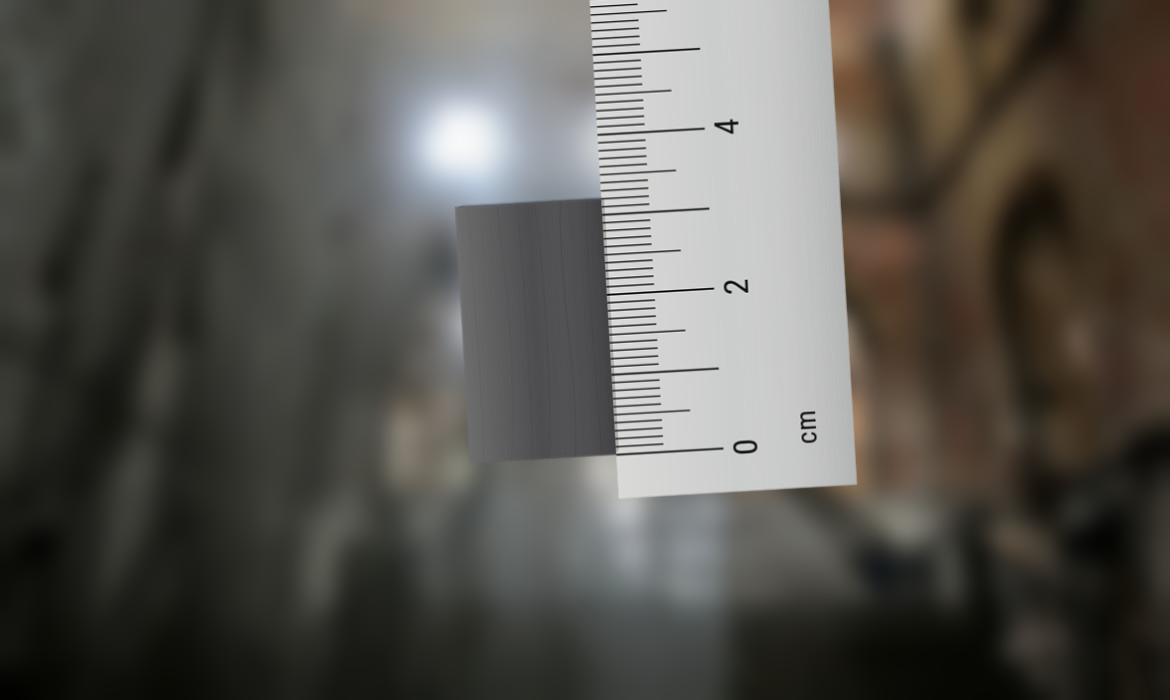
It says 3.2 cm
